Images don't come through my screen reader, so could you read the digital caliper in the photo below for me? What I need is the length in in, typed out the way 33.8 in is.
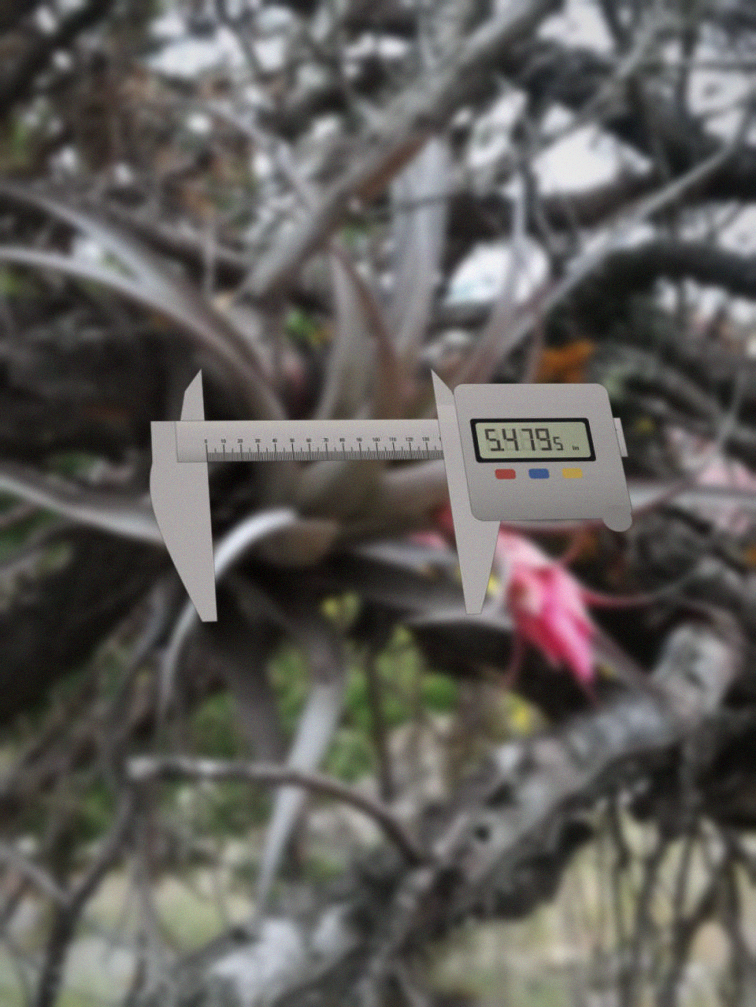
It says 5.4795 in
